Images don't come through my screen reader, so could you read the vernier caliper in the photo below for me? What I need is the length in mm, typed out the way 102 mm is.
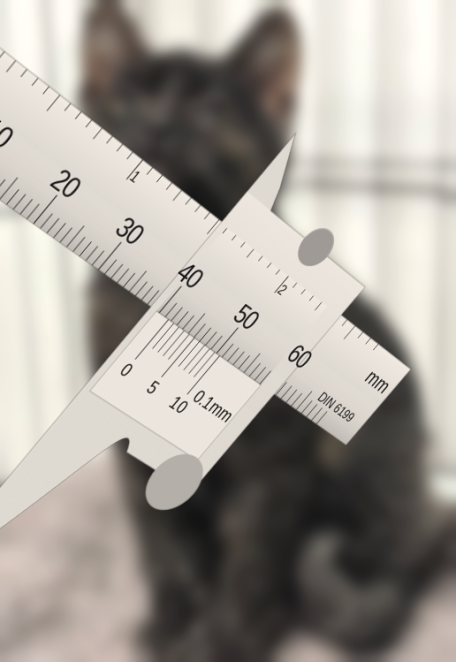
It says 41.6 mm
